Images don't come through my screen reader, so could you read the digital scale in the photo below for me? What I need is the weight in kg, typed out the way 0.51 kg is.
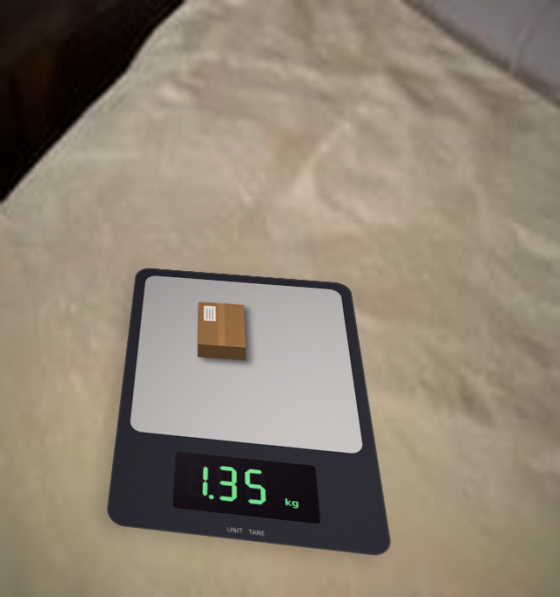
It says 1.35 kg
